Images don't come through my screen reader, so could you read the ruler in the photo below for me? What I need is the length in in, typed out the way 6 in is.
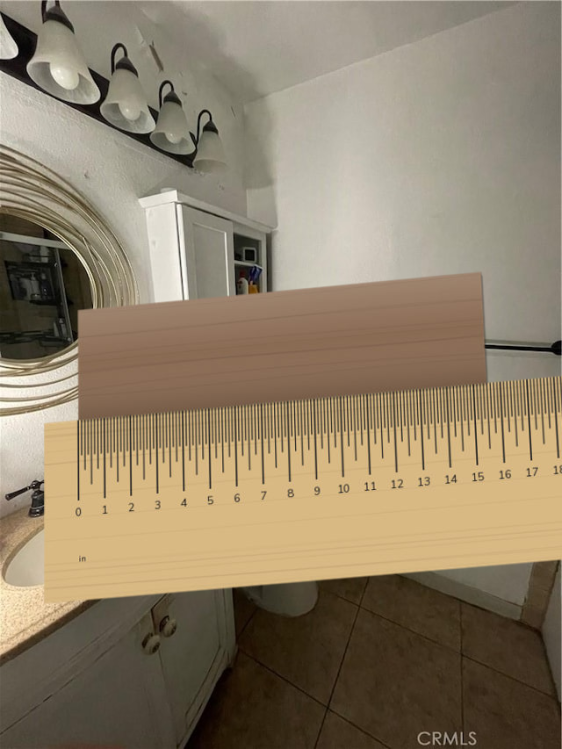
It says 15.5 in
